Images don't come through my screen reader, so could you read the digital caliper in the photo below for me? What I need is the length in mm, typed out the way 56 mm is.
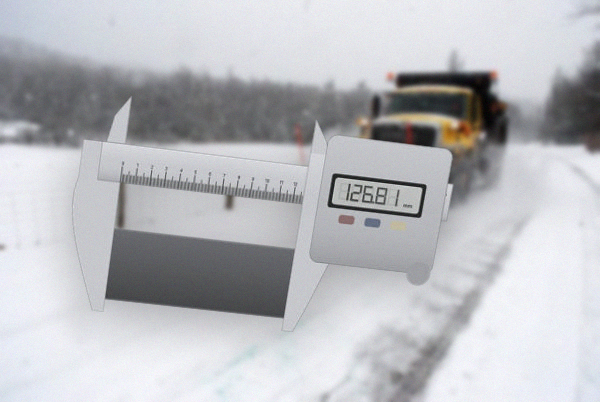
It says 126.81 mm
